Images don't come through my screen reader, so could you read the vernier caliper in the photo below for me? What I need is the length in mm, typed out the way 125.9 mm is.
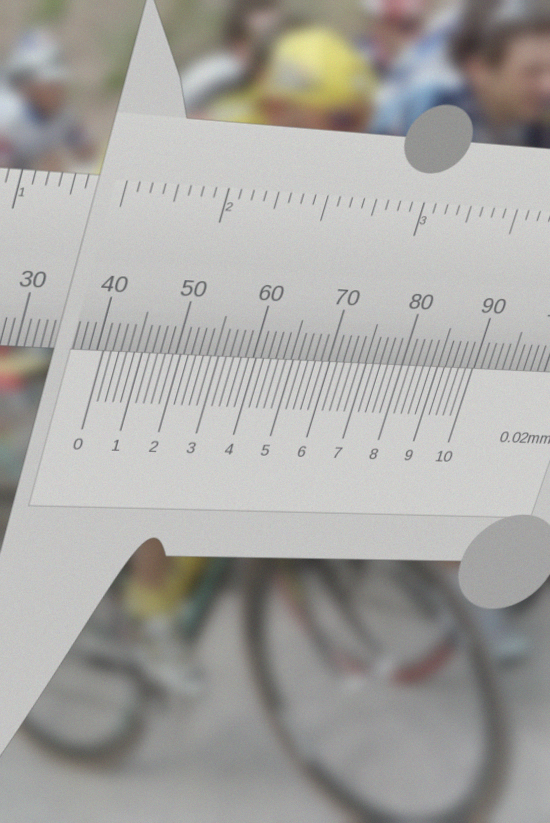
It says 40.8 mm
